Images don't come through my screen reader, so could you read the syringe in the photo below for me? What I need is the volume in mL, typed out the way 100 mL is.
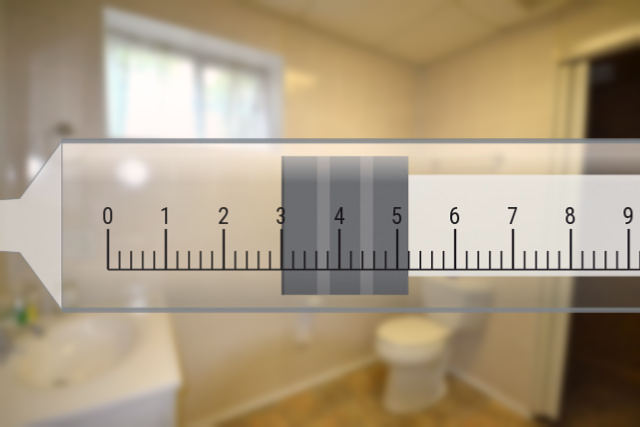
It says 3 mL
